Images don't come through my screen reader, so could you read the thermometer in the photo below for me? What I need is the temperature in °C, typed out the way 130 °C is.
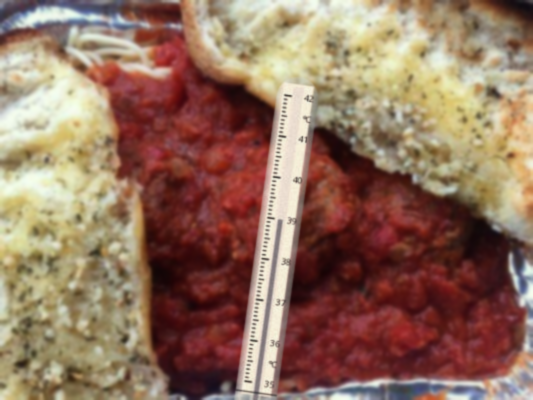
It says 39 °C
